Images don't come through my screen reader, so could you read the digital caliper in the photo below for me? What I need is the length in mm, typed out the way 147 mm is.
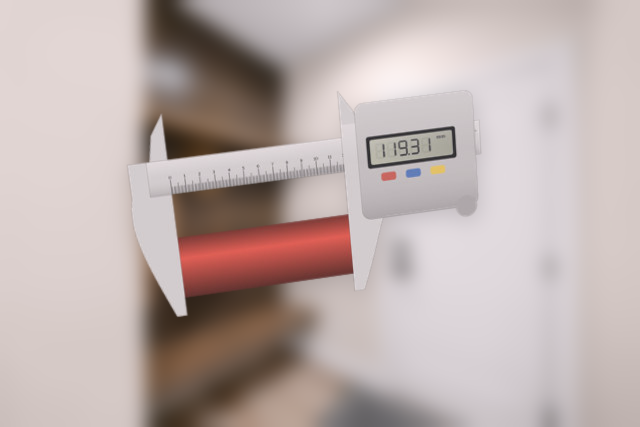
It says 119.31 mm
